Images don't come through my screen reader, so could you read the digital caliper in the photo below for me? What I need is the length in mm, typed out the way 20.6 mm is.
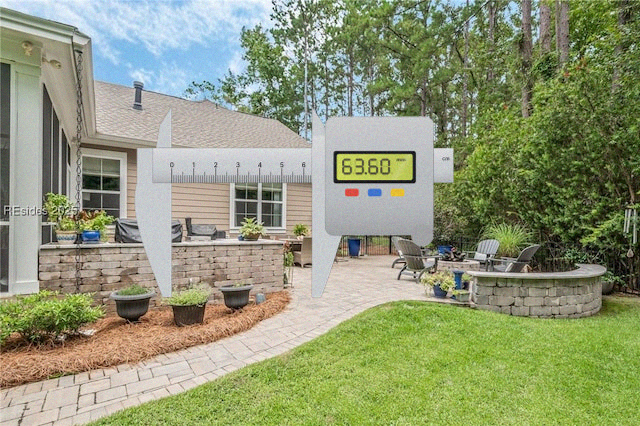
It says 63.60 mm
